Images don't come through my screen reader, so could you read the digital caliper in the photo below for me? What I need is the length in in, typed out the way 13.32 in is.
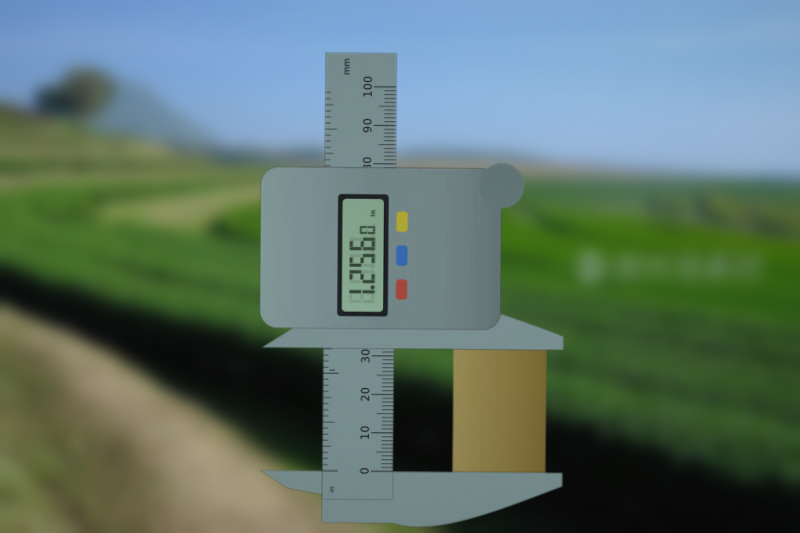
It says 1.2560 in
